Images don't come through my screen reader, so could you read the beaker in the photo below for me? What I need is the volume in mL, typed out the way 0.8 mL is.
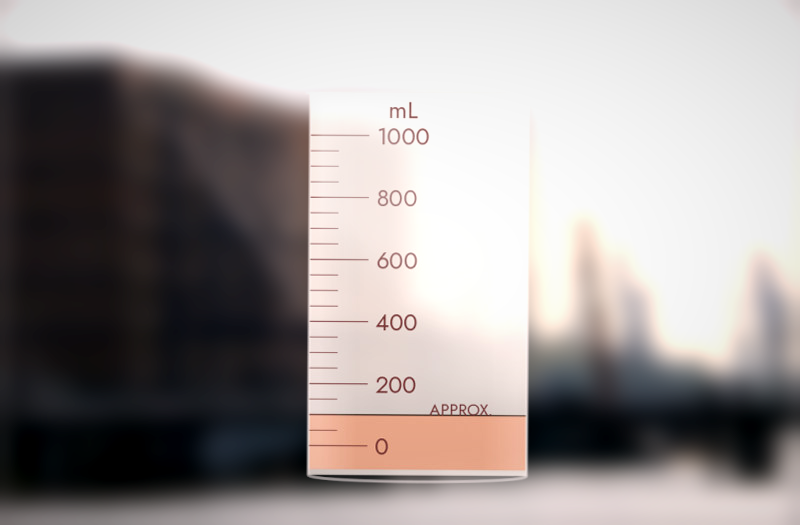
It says 100 mL
